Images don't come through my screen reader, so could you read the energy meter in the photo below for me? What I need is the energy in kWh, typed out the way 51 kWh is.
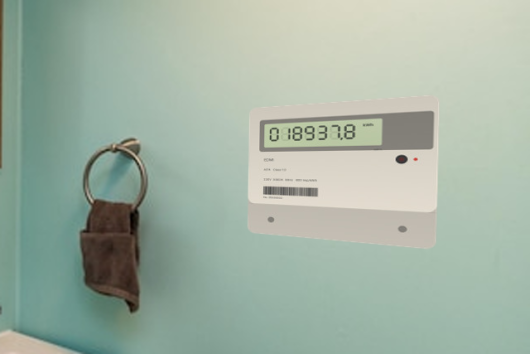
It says 18937.8 kWh
